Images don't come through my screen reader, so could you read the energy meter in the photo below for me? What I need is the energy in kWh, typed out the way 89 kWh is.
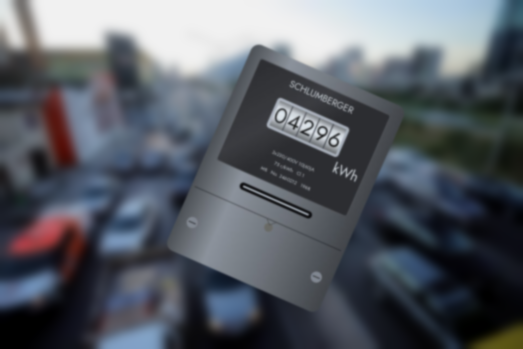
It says 4296 kWh
